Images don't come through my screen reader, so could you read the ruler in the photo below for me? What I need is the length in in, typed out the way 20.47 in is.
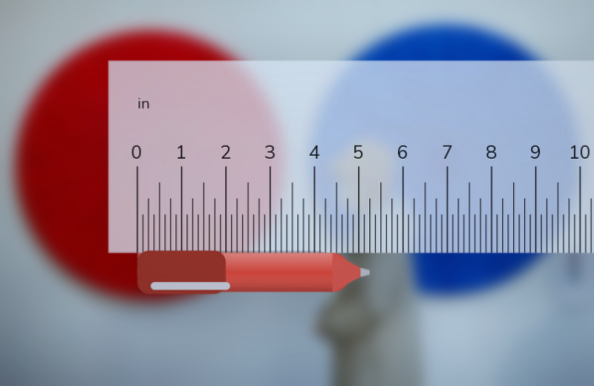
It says 5.25 in
